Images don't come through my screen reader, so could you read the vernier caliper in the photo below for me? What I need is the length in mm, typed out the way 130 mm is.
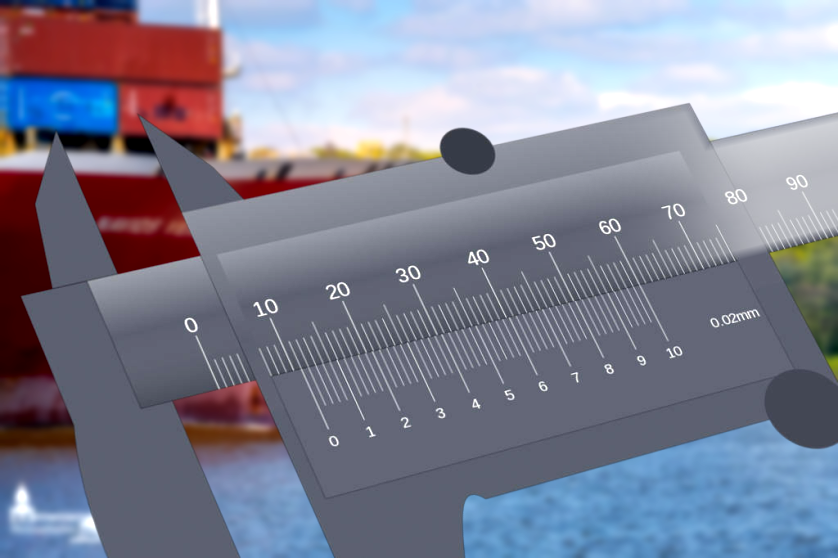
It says 11.0 mm
